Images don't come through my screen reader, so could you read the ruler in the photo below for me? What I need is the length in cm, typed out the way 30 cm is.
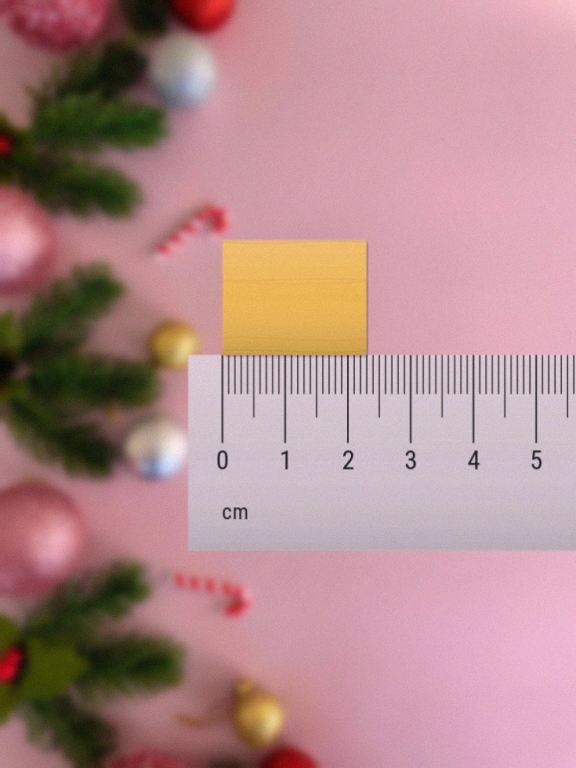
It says 2.3 cm
